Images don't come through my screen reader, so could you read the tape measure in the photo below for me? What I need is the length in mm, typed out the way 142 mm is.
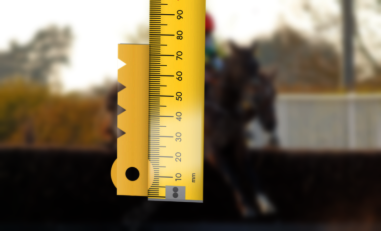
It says 75 mm
